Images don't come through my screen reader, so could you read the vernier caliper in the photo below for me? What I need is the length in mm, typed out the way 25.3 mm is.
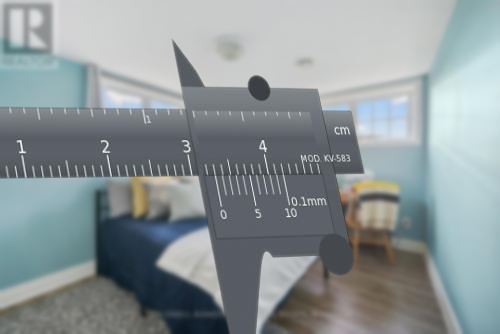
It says 33.0 mm
